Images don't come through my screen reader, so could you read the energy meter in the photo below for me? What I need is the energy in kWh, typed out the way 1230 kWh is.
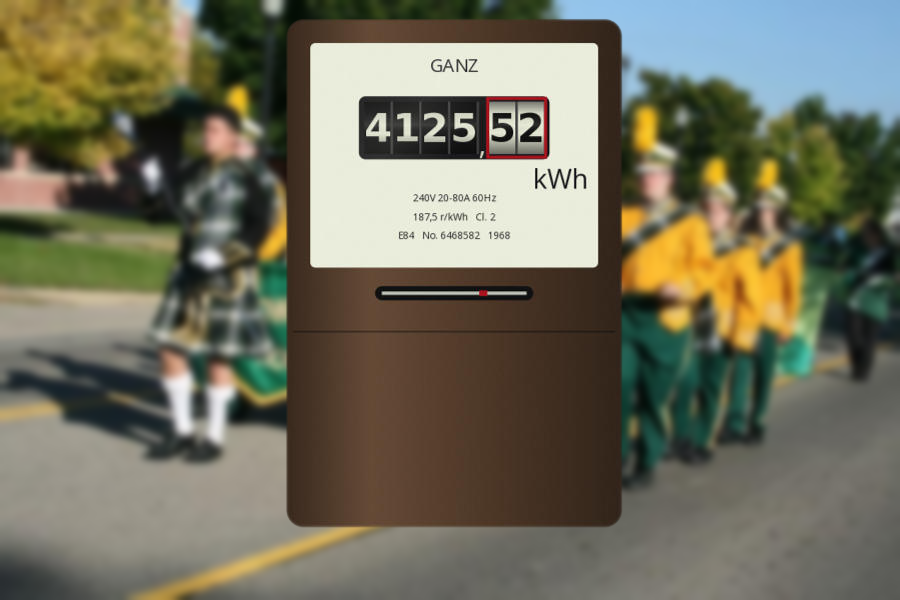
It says 4125.52 kWh
